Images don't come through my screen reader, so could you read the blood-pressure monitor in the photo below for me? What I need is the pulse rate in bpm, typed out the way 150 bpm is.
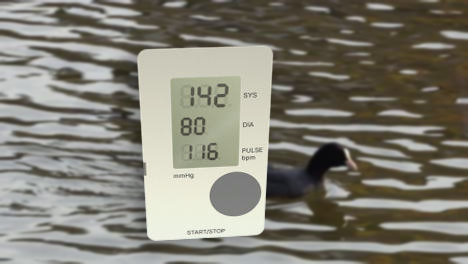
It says 116 bpm
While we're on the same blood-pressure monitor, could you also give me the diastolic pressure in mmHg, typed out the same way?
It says 80 mmHg
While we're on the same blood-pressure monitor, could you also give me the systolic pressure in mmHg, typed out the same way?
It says 142 mmHg
